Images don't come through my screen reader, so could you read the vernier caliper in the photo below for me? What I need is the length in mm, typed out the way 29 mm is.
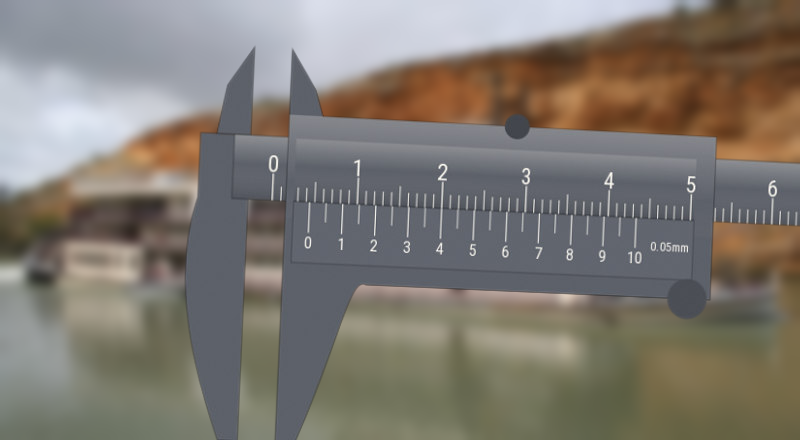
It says 4.4 mm
